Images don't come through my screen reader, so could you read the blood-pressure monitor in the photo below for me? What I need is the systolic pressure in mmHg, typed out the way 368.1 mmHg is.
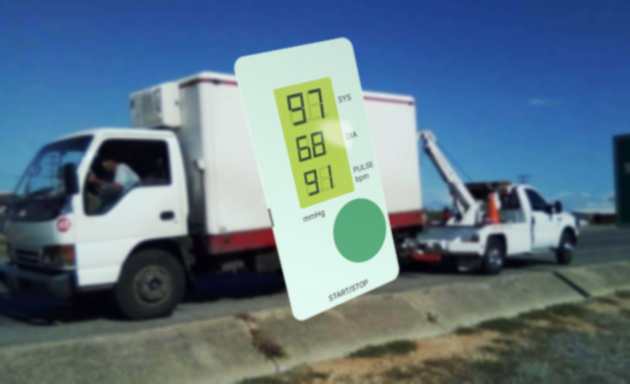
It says 97 mmHg
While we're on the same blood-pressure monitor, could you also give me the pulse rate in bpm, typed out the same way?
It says 91 bpm
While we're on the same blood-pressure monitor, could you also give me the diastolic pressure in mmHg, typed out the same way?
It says 68 mmHg
